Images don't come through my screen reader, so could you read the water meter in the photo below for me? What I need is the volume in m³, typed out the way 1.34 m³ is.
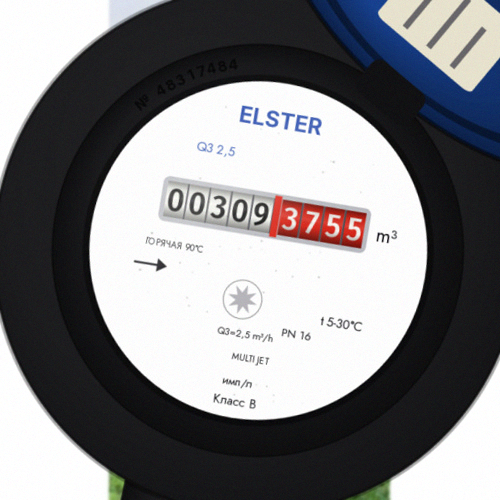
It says 309.3755 m³
